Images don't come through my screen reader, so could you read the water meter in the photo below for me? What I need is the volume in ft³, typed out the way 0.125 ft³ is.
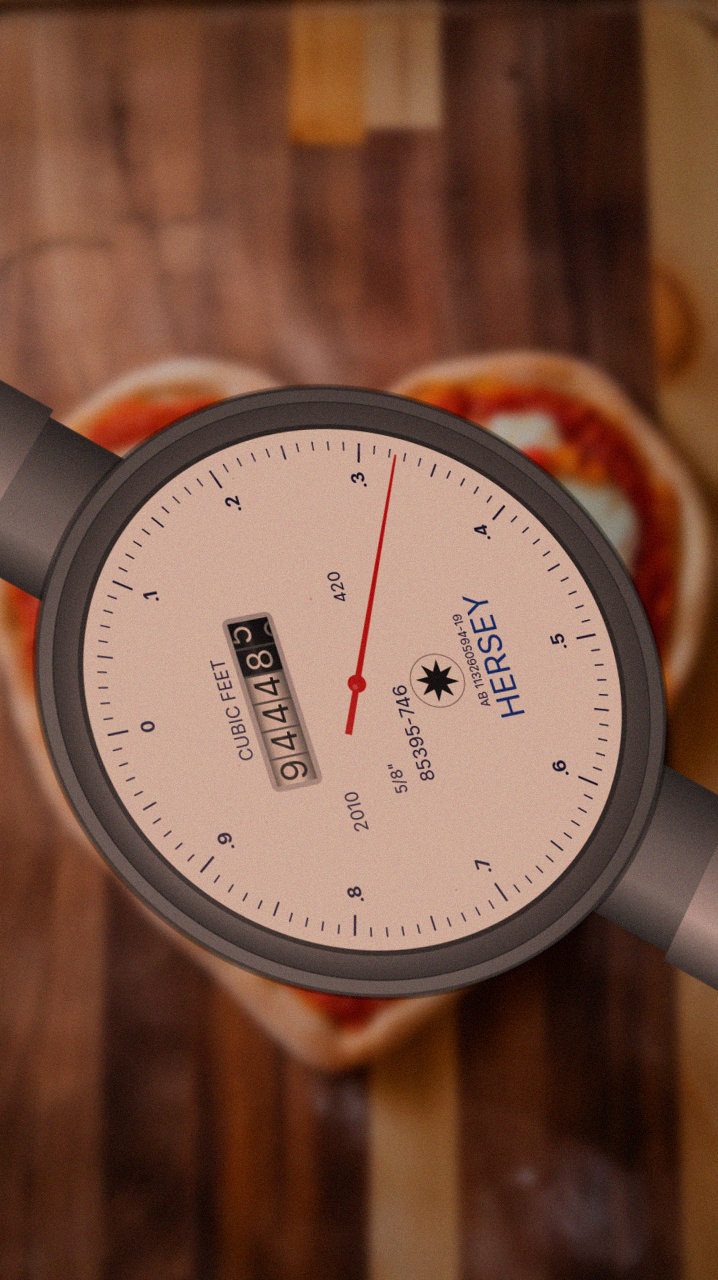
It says 944485.32 ft³
